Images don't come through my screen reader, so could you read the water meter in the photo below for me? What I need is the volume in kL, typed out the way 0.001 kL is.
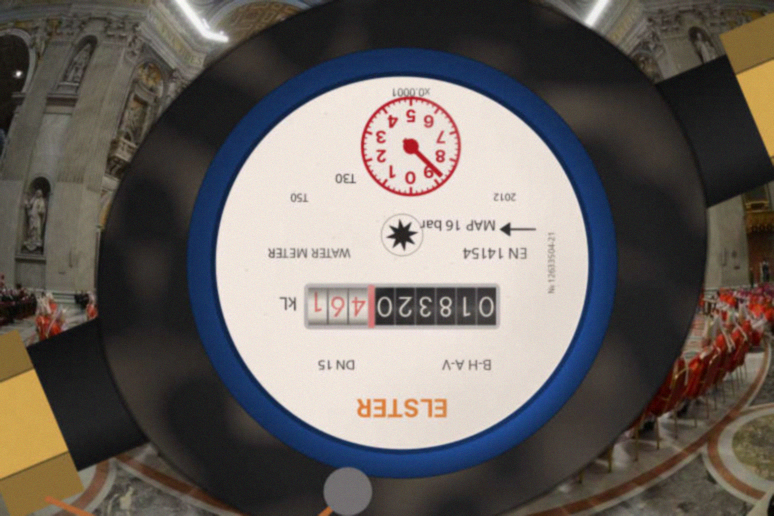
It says 18320.4608 kL
